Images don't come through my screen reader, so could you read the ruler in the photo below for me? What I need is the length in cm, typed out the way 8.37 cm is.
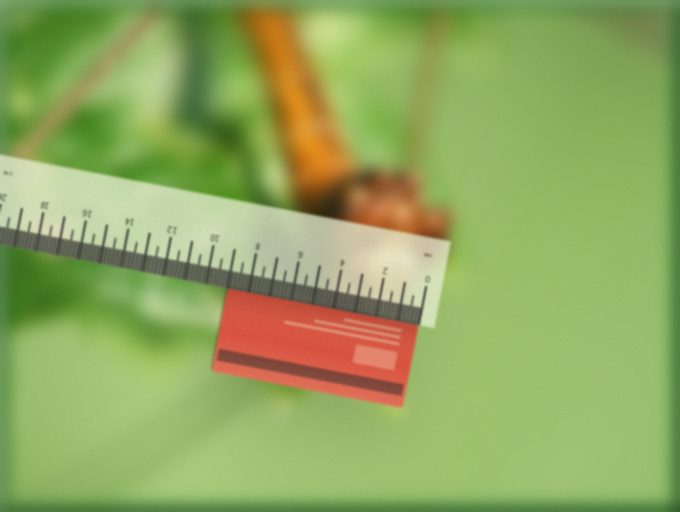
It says 9 cm
